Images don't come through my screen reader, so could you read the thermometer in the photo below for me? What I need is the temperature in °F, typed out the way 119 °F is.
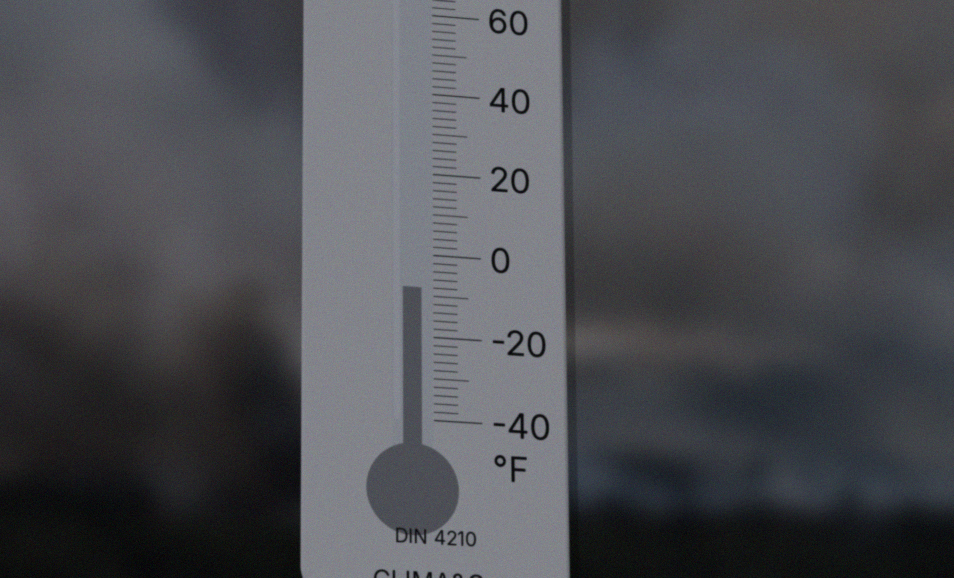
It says -8 °F
